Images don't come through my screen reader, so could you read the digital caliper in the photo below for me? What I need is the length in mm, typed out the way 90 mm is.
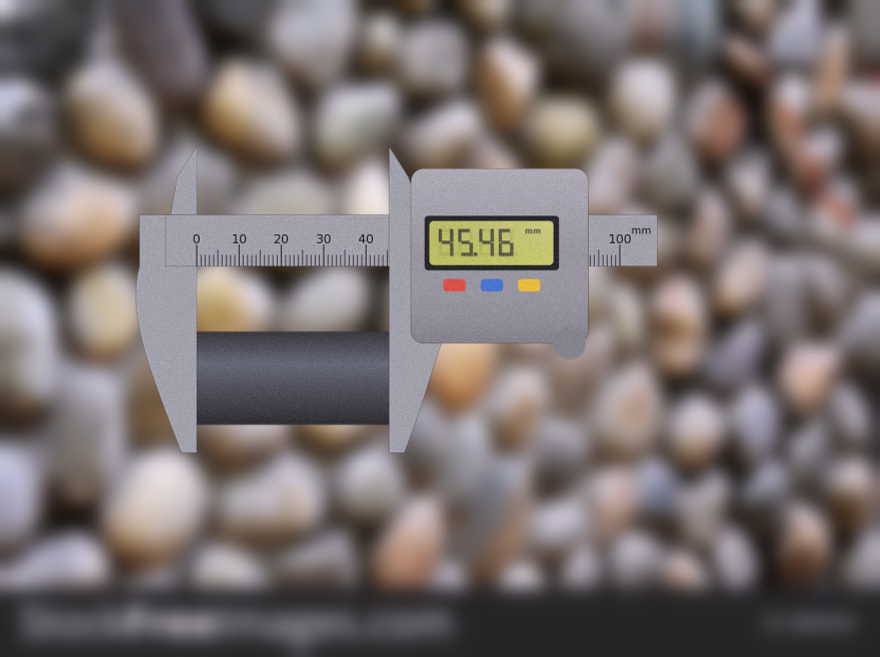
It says 45.46 mm
